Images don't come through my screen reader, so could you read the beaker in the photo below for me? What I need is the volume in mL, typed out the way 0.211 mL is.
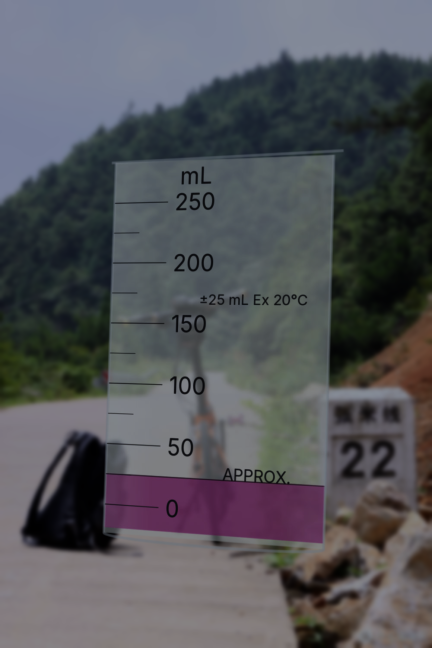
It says 25 mL
